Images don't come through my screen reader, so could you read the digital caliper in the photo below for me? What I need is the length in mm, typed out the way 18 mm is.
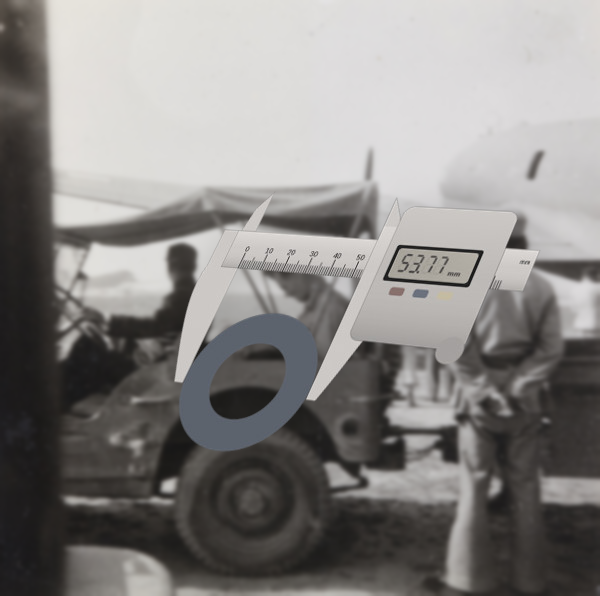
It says 53.77 mm
